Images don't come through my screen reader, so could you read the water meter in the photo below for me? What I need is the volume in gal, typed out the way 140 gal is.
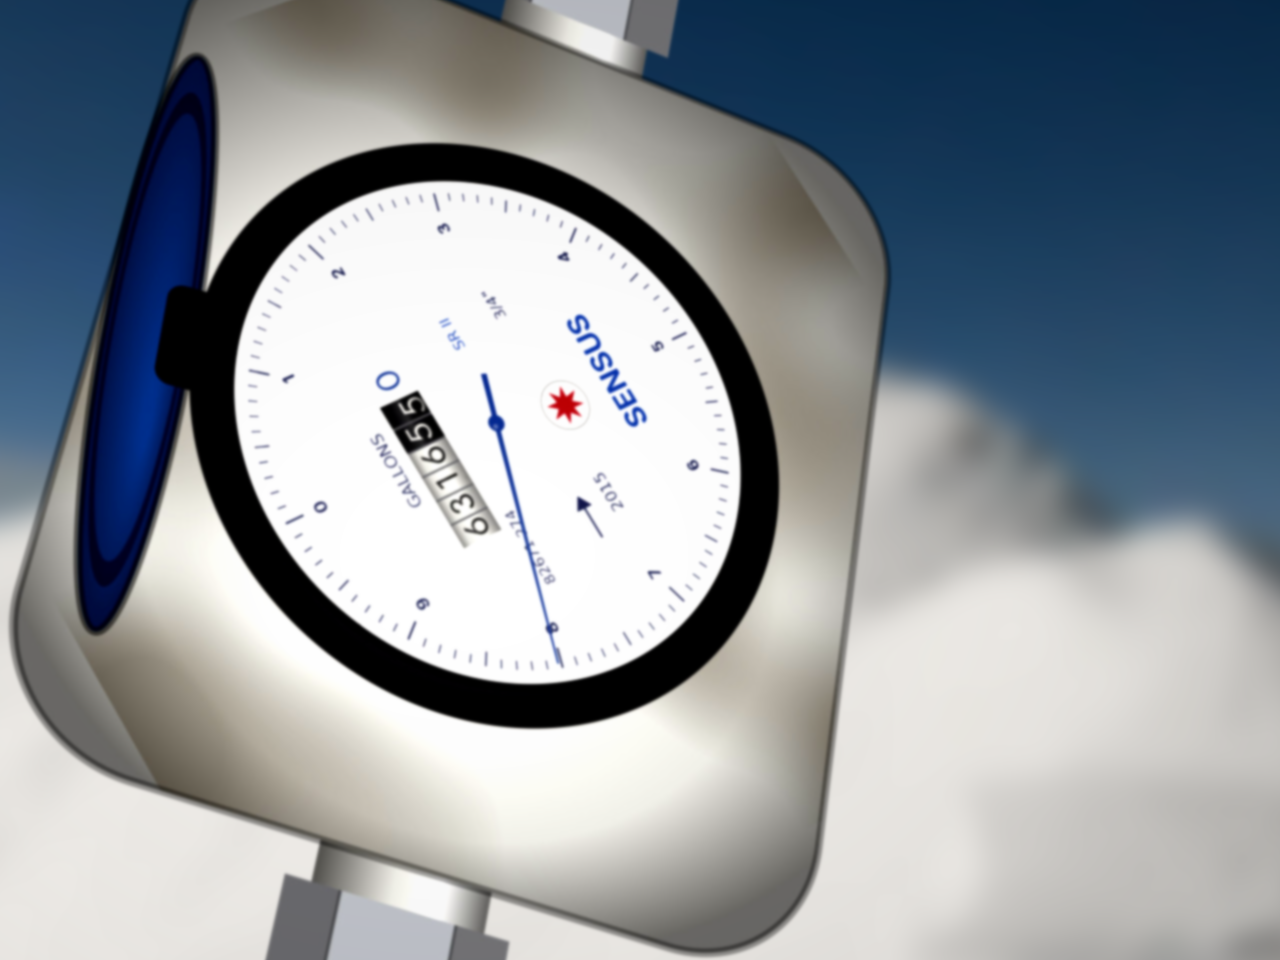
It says 6316548.0 gal
